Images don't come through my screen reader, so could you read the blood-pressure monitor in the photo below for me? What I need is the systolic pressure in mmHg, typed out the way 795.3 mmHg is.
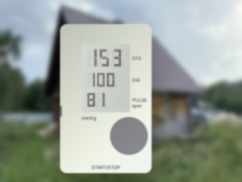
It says 153 mmHg
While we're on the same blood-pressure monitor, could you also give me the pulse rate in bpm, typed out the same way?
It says 81 bpm
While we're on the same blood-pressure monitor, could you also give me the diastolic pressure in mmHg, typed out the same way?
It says 100 mmHg
